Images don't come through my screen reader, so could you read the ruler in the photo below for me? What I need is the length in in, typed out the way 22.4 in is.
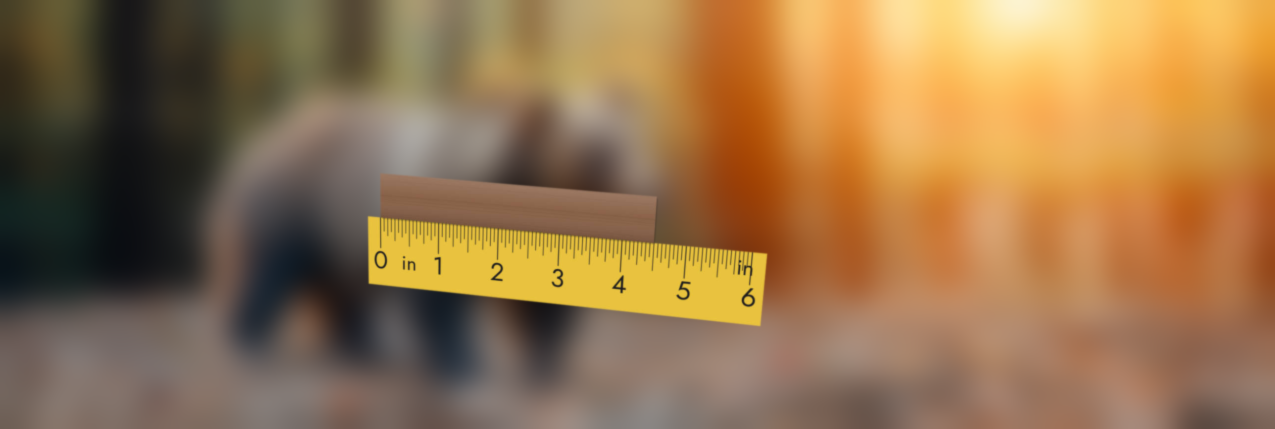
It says 4.5 in
